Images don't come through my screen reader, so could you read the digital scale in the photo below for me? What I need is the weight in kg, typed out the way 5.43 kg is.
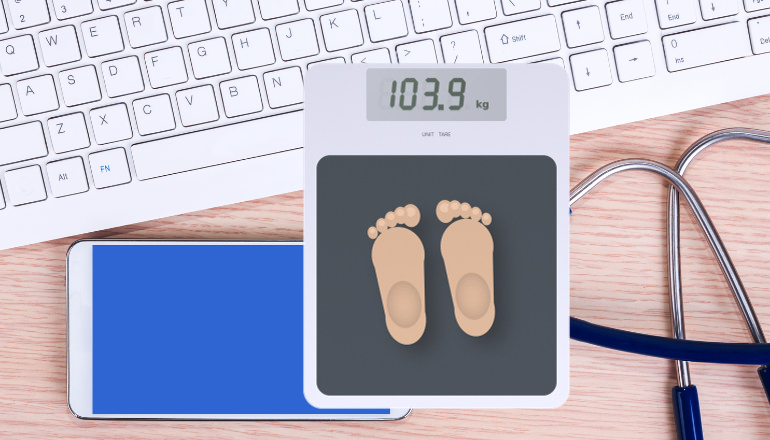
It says 103.9 kg
